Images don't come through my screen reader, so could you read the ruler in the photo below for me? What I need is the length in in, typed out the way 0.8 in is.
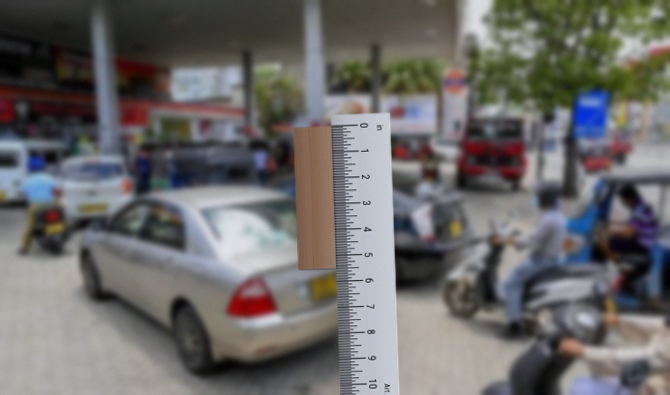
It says 5.5 in
